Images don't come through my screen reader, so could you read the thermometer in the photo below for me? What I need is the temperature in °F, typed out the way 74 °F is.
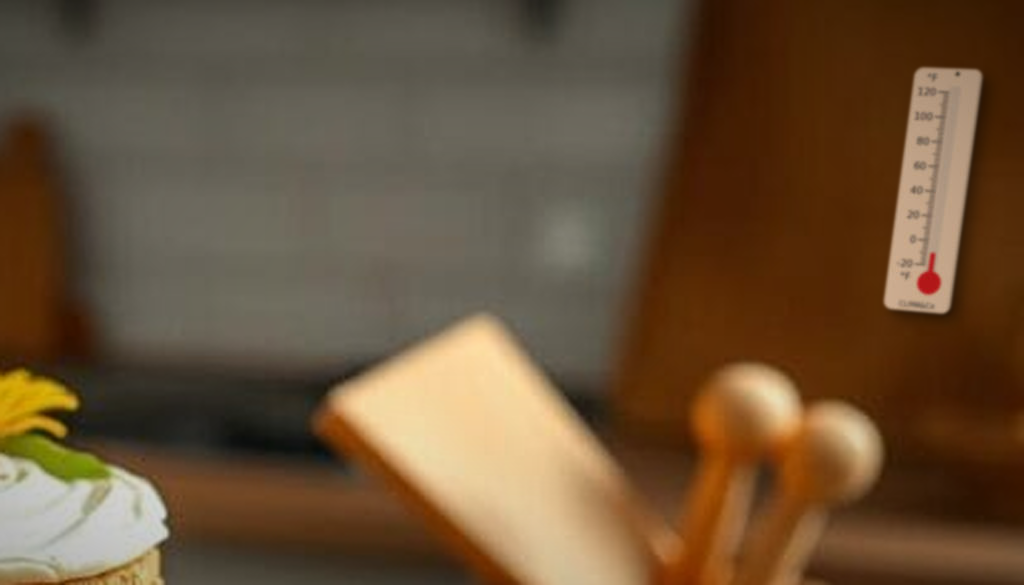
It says -10 °F
